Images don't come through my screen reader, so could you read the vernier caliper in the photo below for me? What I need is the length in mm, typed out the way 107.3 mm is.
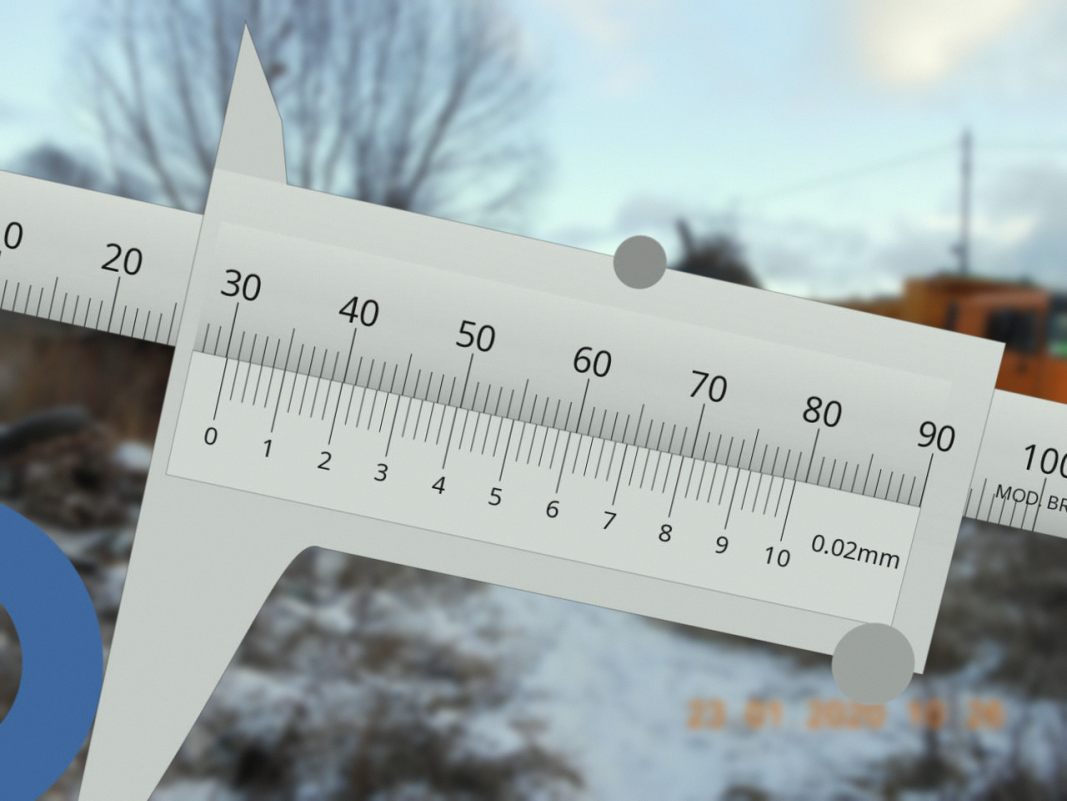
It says 30.1 mm
